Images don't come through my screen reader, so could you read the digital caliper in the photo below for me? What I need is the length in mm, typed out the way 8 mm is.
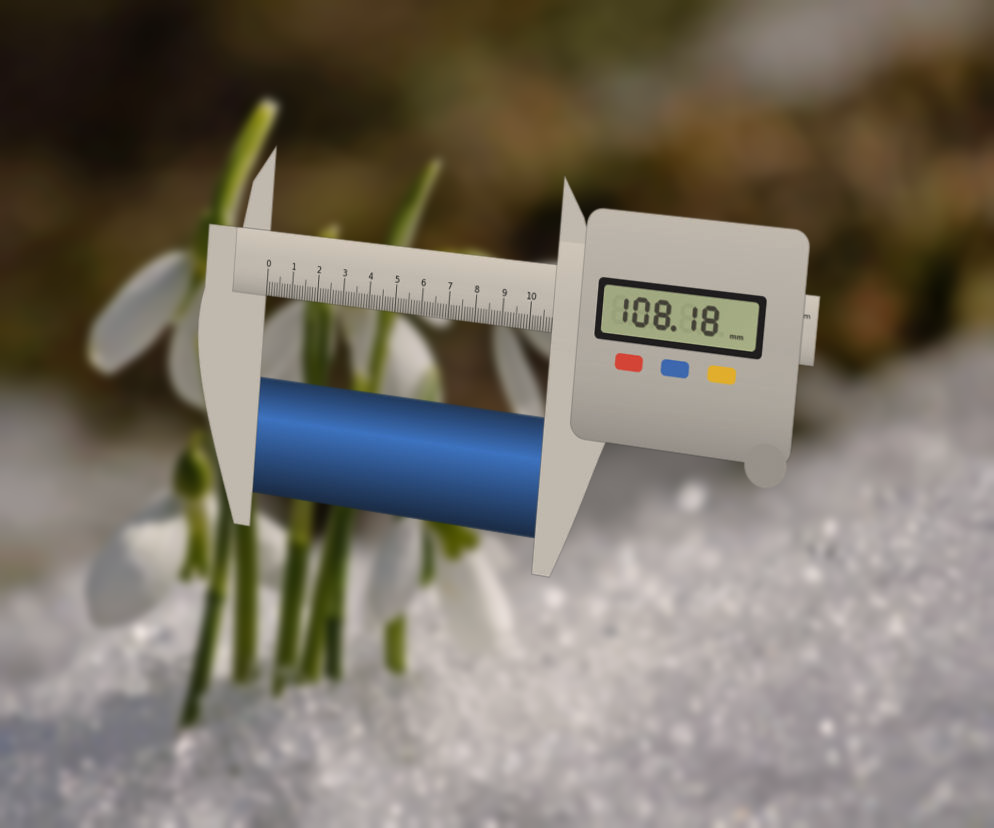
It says 108.18 mm
